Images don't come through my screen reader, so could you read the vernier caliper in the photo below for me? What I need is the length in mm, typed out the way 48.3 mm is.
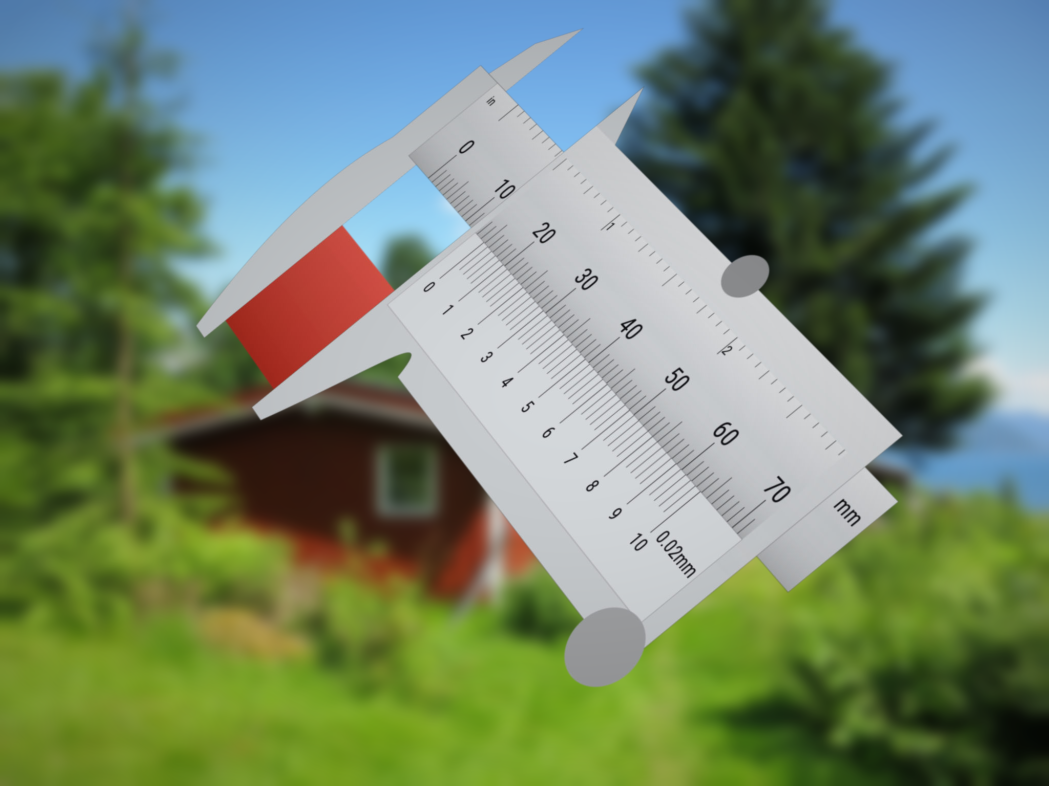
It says 14.8 mm
